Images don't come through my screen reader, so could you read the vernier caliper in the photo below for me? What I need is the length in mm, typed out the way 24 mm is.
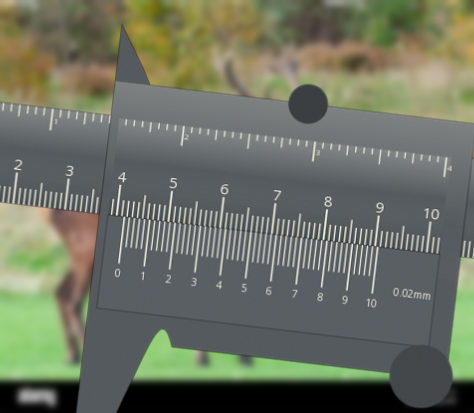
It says 41.5 mm
